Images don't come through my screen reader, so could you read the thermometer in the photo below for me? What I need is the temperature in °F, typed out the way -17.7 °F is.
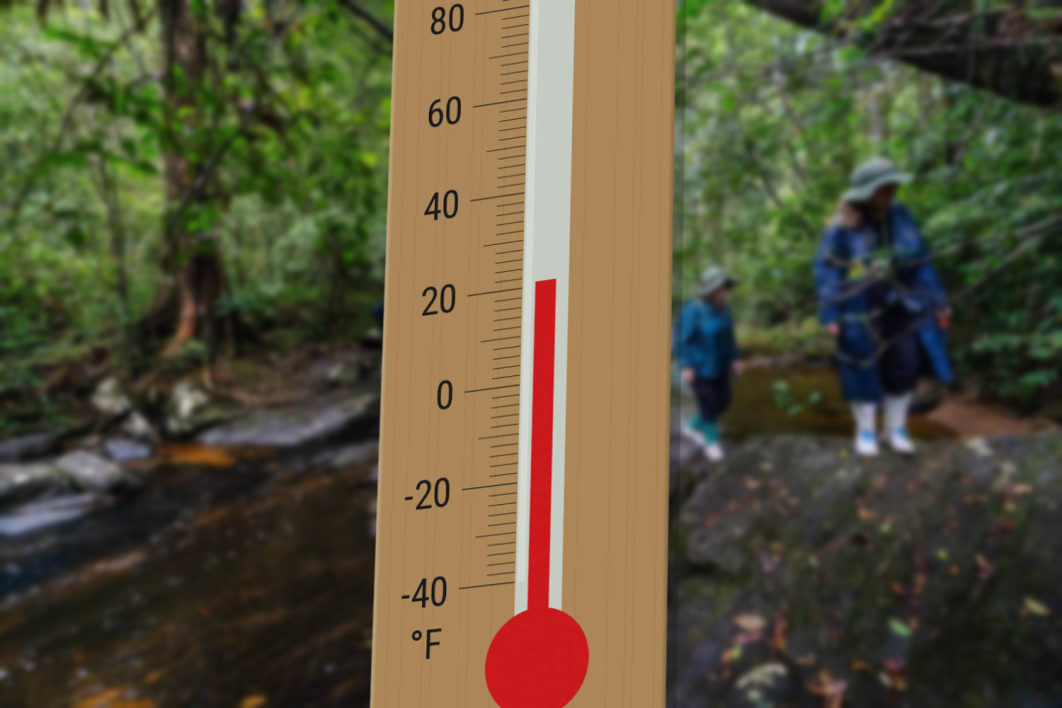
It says 21 °F
